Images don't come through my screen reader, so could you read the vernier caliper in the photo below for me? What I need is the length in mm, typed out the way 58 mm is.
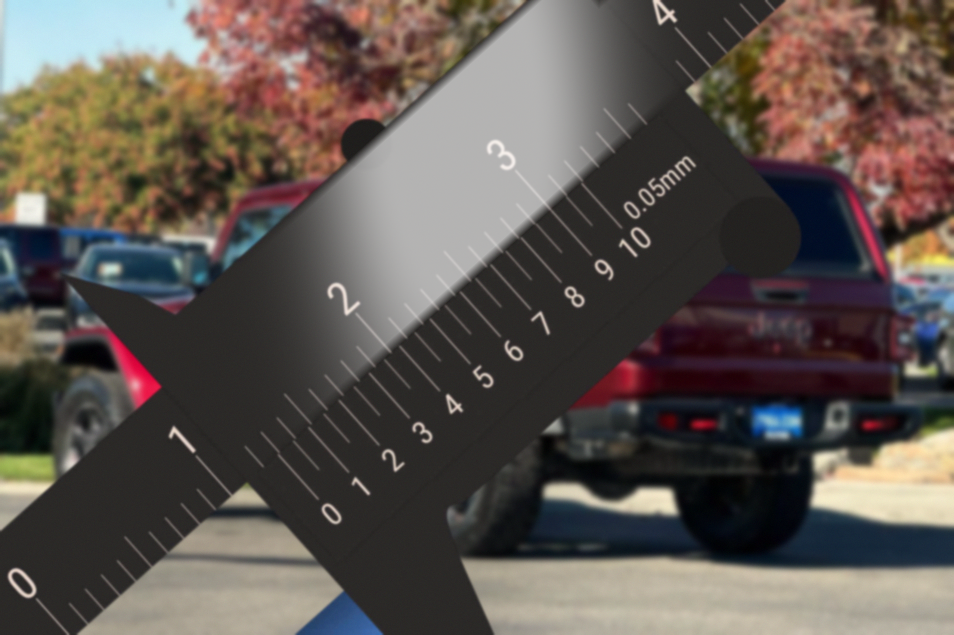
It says 12.9 mm
